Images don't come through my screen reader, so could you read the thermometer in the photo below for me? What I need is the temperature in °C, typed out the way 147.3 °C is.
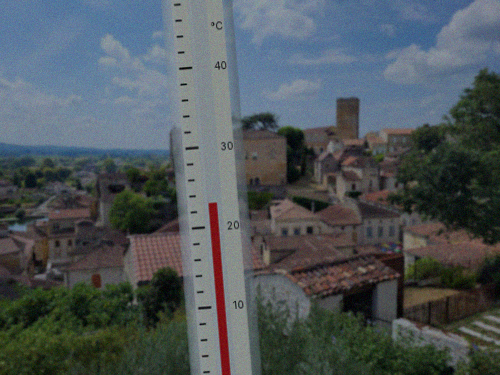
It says 23 °C
